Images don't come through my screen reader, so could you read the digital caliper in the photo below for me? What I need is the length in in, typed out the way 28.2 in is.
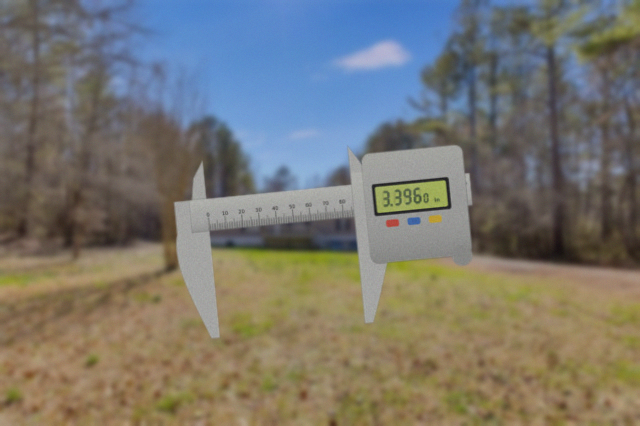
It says 3.3960 in
